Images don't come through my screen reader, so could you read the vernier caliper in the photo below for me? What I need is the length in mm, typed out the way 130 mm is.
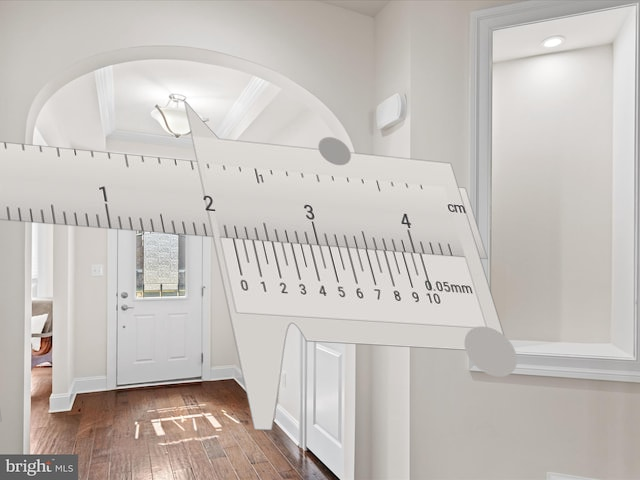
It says 21.6 mm
